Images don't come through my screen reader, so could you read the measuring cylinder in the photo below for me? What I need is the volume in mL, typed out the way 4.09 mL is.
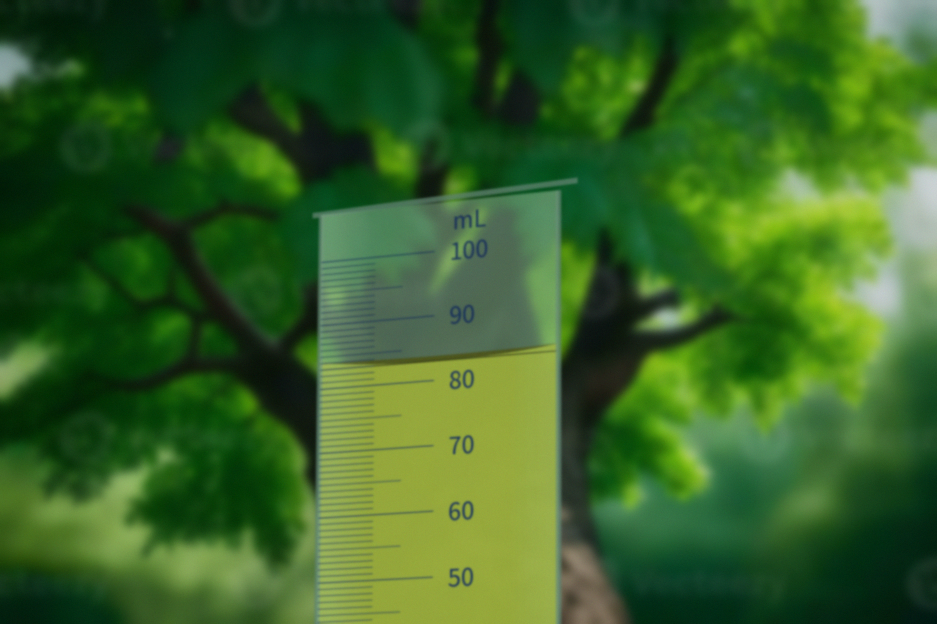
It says 83 mL
